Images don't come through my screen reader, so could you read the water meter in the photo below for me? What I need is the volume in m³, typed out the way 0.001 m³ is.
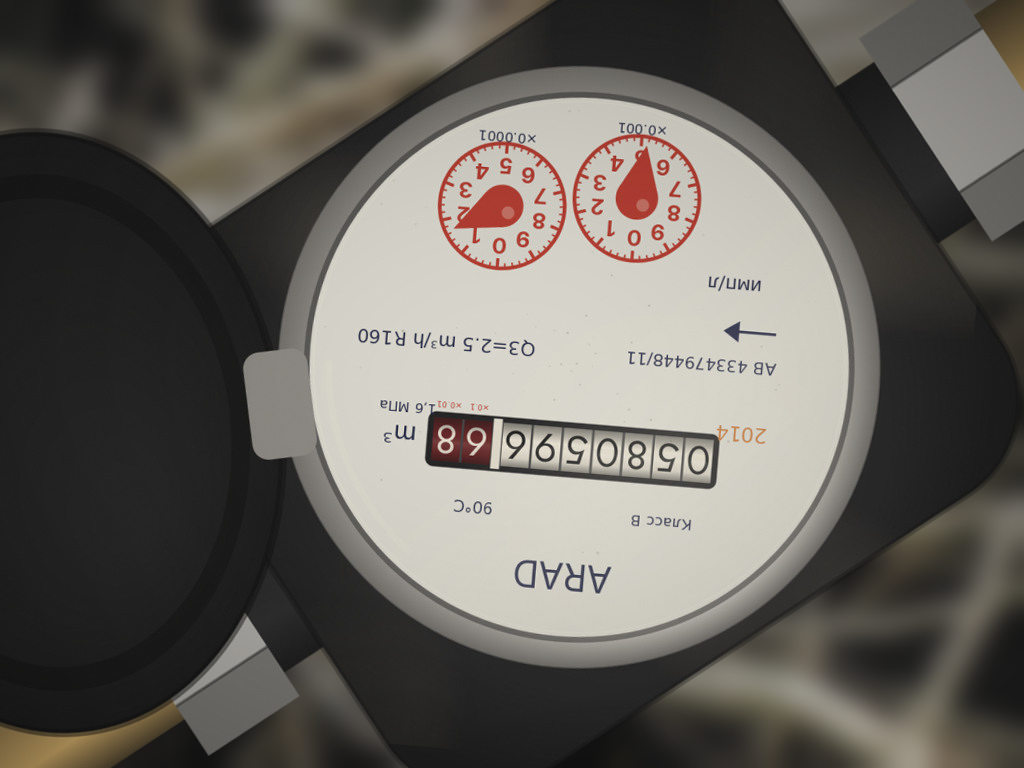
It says 580596.6851 m³
